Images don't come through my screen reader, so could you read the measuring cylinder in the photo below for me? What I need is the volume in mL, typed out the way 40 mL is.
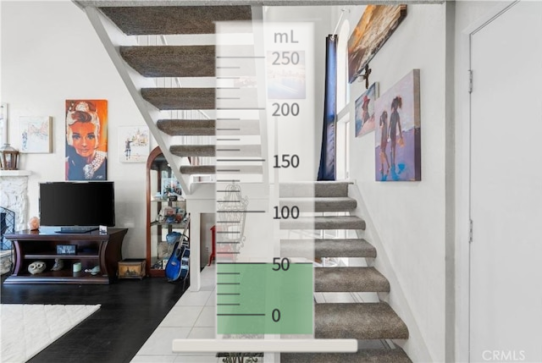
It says 50 mL
